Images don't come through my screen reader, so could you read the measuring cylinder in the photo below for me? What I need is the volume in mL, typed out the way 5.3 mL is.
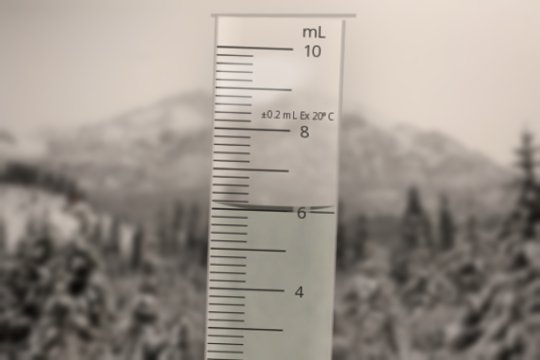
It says 6 mL
